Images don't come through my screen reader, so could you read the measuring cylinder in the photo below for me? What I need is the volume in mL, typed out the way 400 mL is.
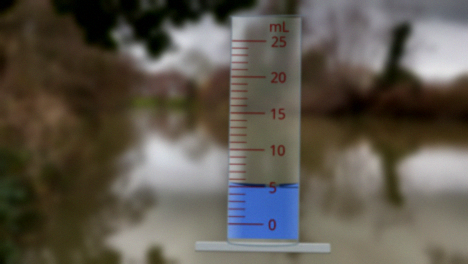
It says 5 mL
